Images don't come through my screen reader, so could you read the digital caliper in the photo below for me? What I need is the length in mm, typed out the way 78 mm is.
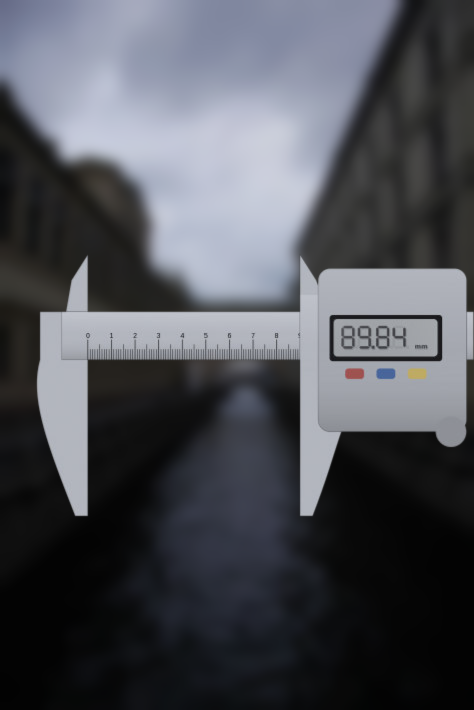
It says 89.84 mm
